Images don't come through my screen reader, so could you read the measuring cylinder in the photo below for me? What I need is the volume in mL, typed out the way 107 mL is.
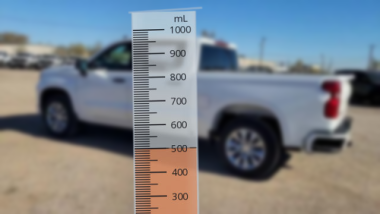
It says 500 mL
